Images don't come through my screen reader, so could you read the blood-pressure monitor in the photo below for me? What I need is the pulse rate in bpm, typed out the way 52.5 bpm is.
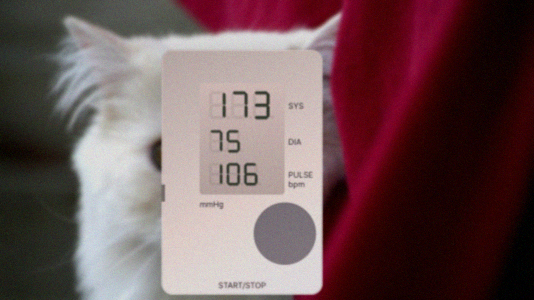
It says 106 bpm
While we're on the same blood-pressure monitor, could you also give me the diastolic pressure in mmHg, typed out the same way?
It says 75 mmHg
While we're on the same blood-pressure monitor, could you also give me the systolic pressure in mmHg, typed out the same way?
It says 173 mmHg
